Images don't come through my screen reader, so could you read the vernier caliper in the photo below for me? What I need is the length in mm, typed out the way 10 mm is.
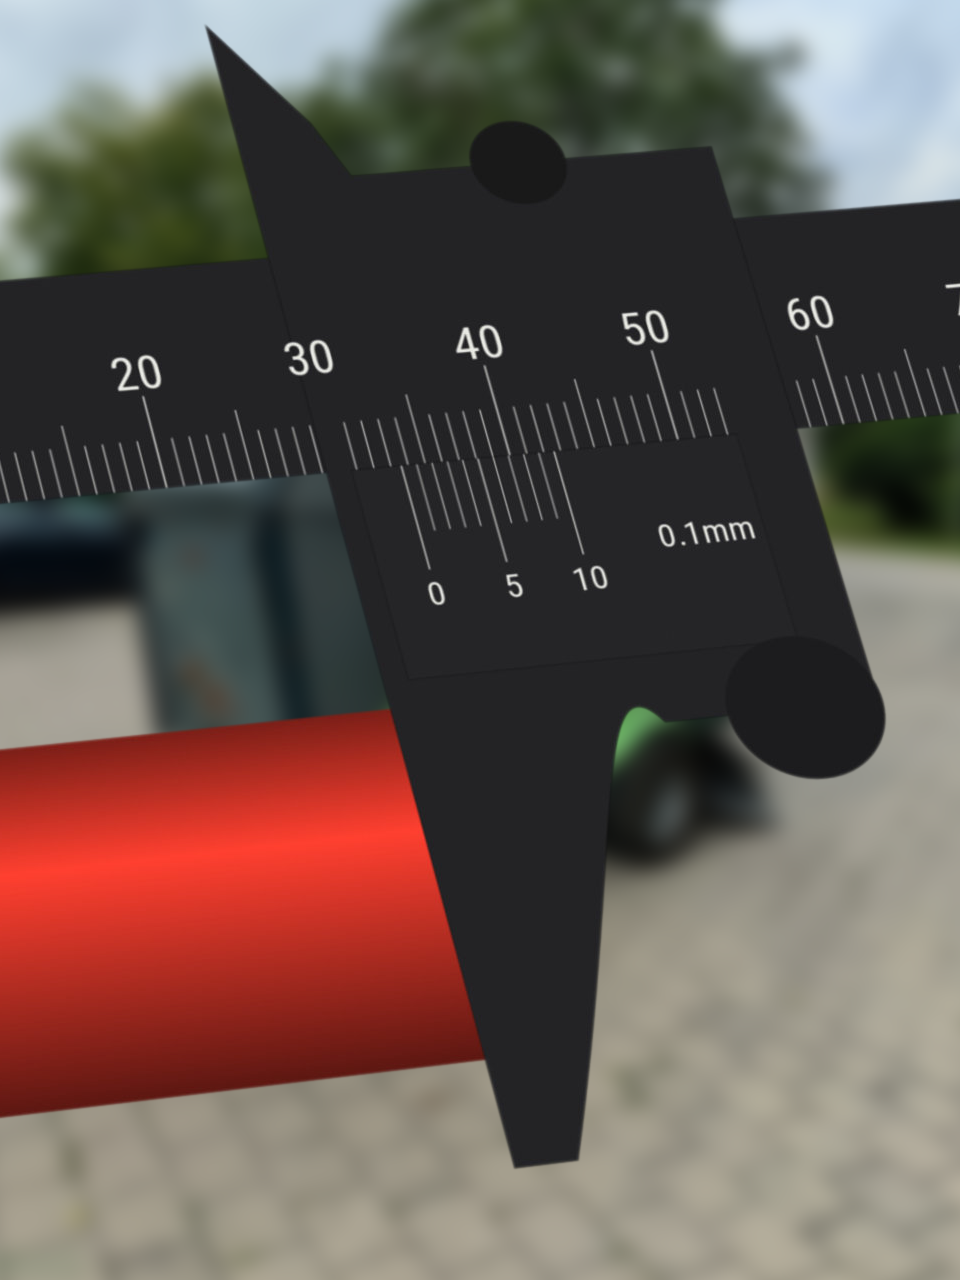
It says 33.6 mm
